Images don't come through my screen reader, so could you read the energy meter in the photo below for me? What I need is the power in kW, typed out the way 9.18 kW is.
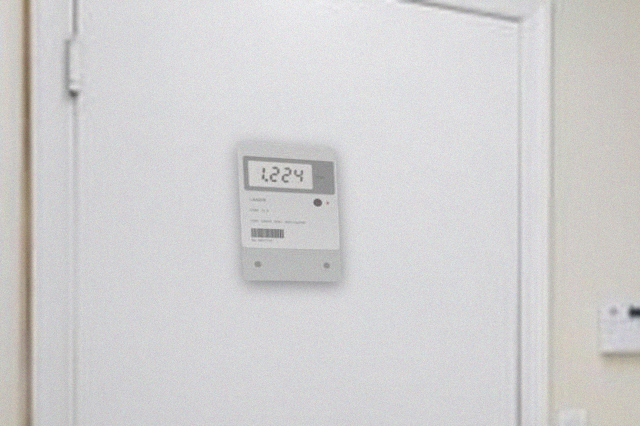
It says 1.224 kW
